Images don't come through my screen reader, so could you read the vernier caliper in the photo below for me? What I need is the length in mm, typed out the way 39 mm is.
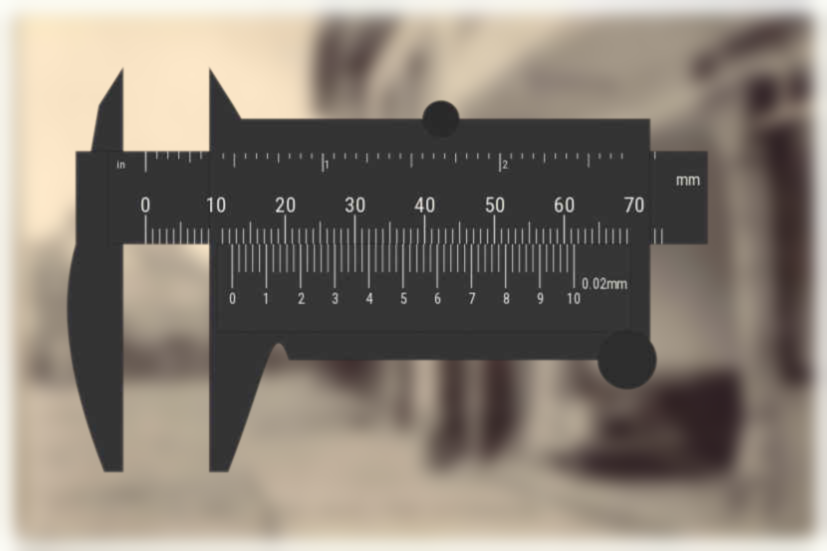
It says 12.4 mm
